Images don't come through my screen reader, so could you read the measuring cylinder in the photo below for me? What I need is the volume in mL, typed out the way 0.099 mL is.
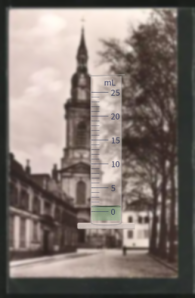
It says 1 mL
